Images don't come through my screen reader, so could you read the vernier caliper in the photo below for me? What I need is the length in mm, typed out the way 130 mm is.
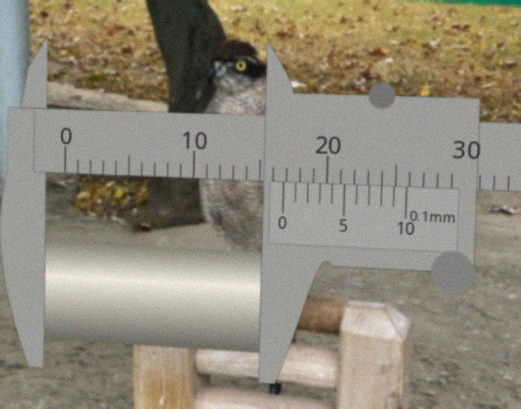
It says 16.8 mm
